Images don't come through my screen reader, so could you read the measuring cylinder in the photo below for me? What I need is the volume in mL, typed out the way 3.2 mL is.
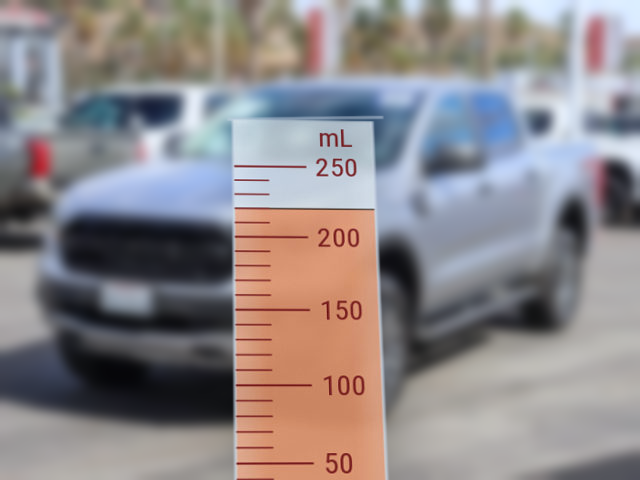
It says 220 mL
